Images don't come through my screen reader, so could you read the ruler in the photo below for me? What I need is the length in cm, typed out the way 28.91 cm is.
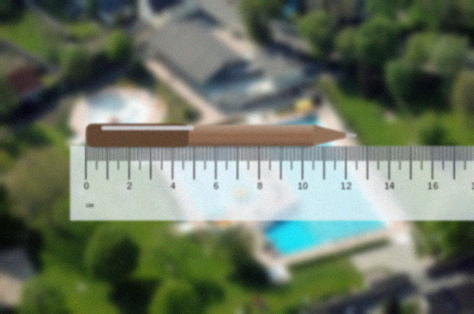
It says 12.5 cm
